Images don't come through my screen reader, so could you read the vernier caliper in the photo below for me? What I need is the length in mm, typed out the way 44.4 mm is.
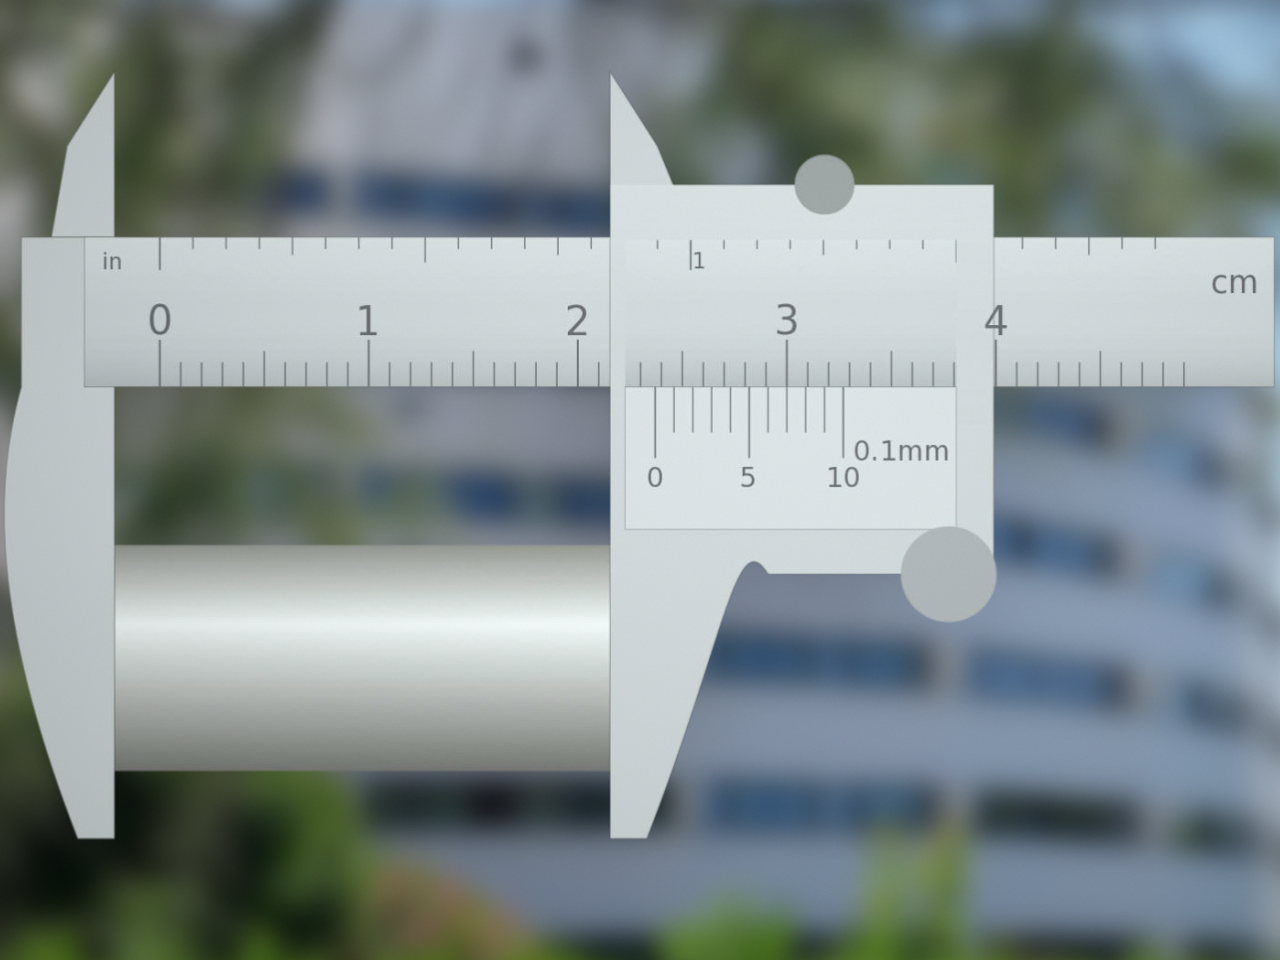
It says 23.7 mm
